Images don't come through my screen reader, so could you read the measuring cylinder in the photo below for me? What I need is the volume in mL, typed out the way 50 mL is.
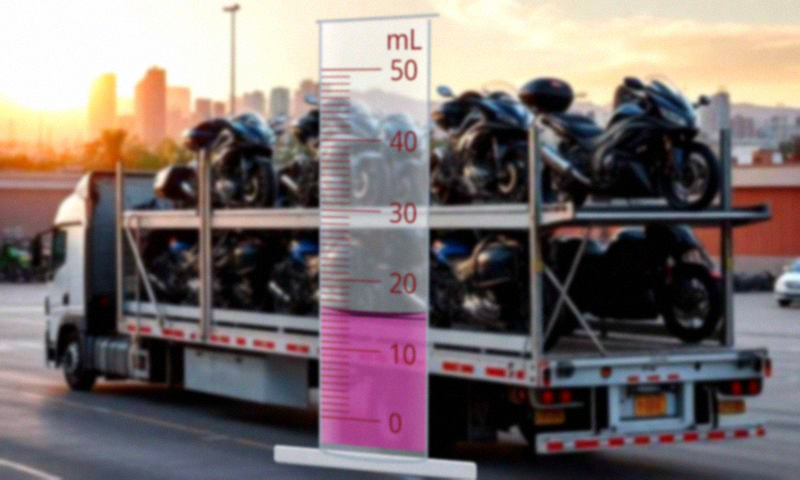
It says 15 mL
